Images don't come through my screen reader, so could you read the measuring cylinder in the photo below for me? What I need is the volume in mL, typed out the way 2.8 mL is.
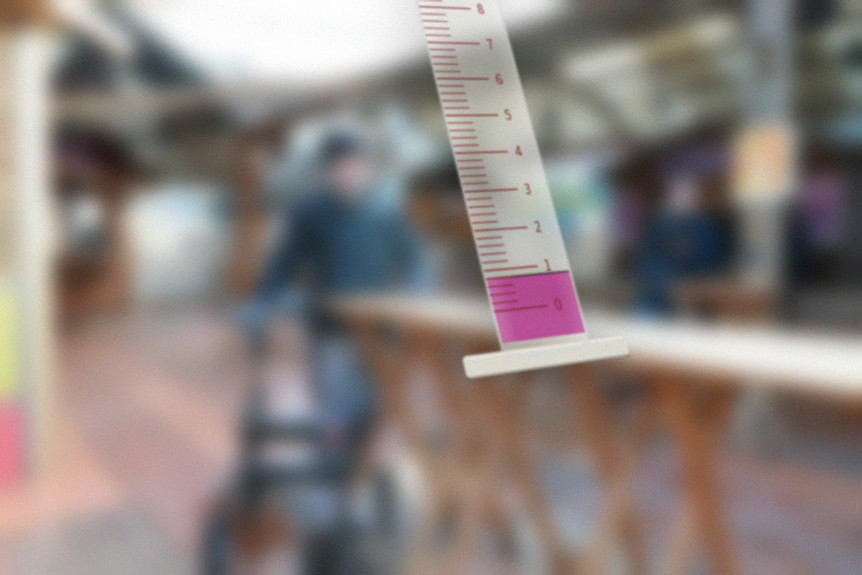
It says 0.8 mL
